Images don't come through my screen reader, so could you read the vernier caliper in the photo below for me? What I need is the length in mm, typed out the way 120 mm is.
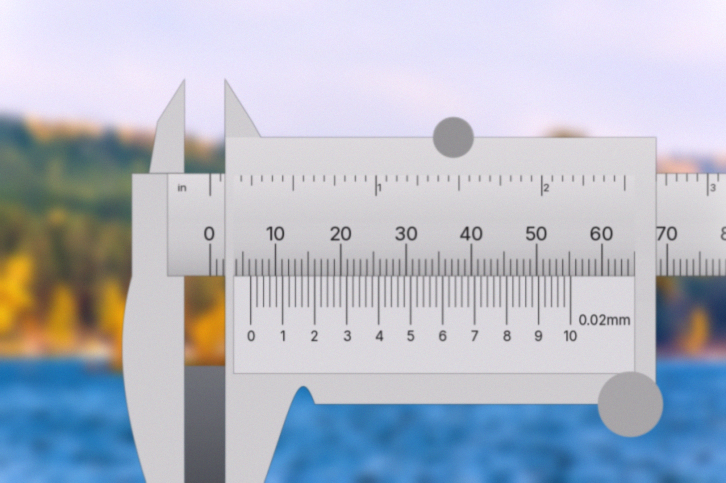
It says 6.2 mm
